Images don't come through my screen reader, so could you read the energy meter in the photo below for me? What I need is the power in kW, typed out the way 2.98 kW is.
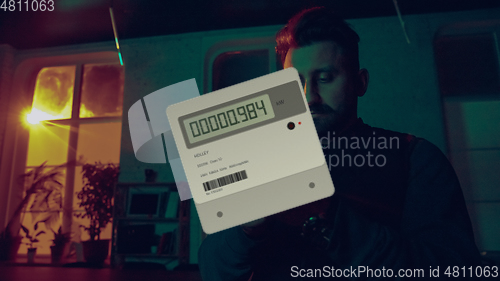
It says 0.984 kW
